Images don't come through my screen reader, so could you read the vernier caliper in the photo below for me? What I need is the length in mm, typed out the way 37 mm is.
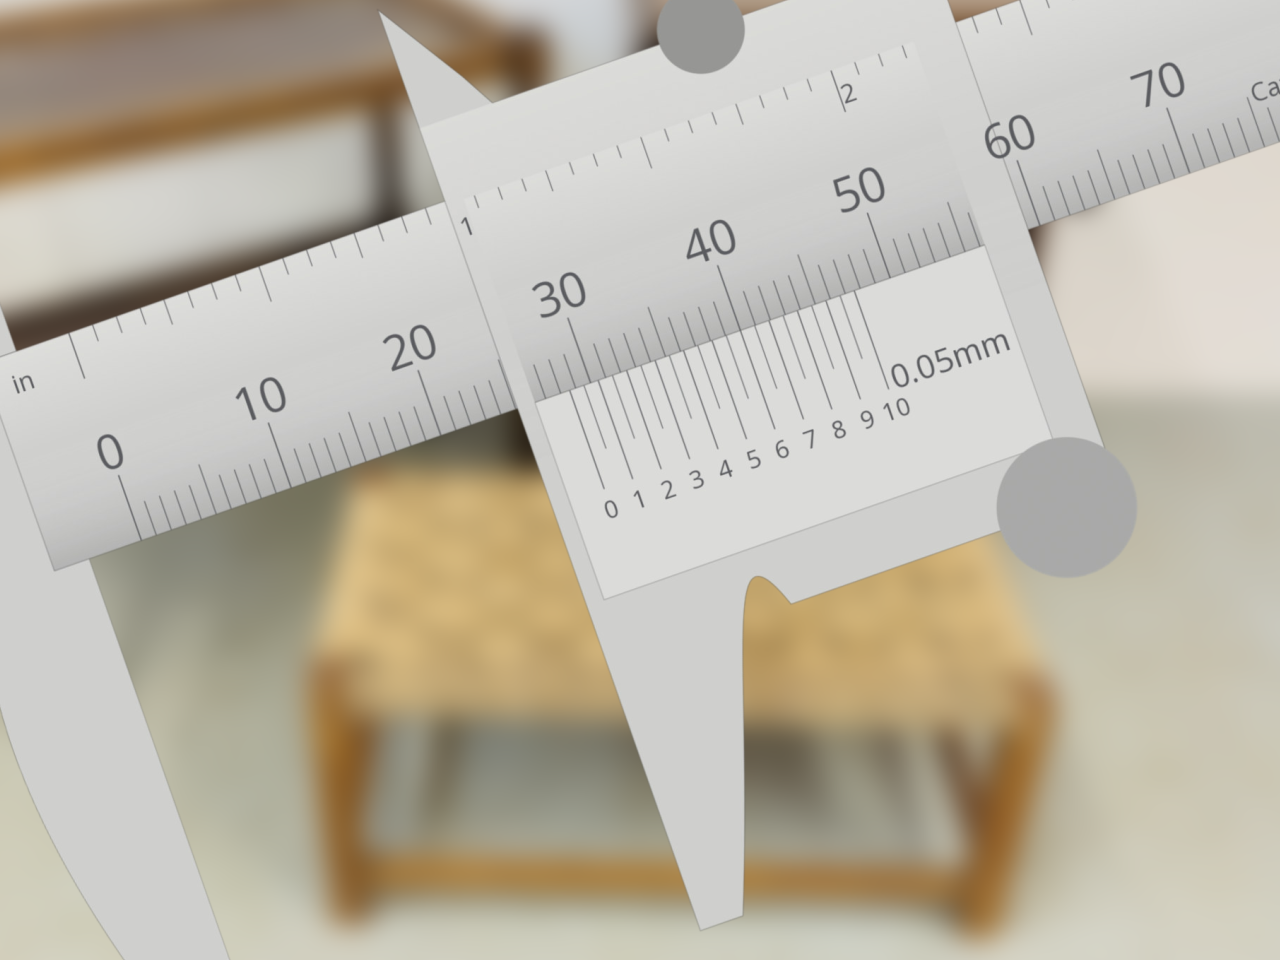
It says 28.6 mm
